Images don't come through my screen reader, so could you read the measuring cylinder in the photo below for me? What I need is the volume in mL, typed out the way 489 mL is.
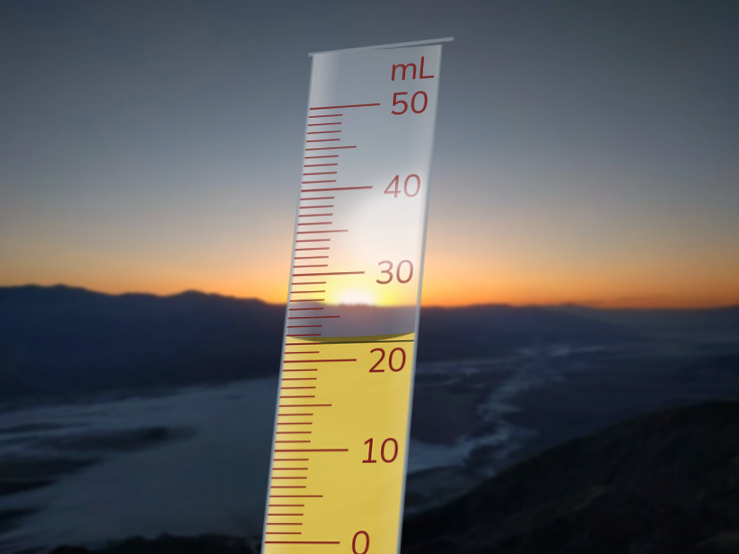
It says 22 mL
